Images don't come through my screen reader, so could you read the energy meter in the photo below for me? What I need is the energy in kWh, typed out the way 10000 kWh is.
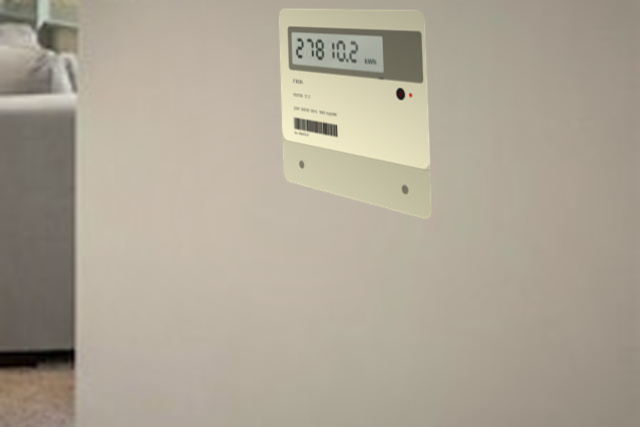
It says 27810.2 kWh
